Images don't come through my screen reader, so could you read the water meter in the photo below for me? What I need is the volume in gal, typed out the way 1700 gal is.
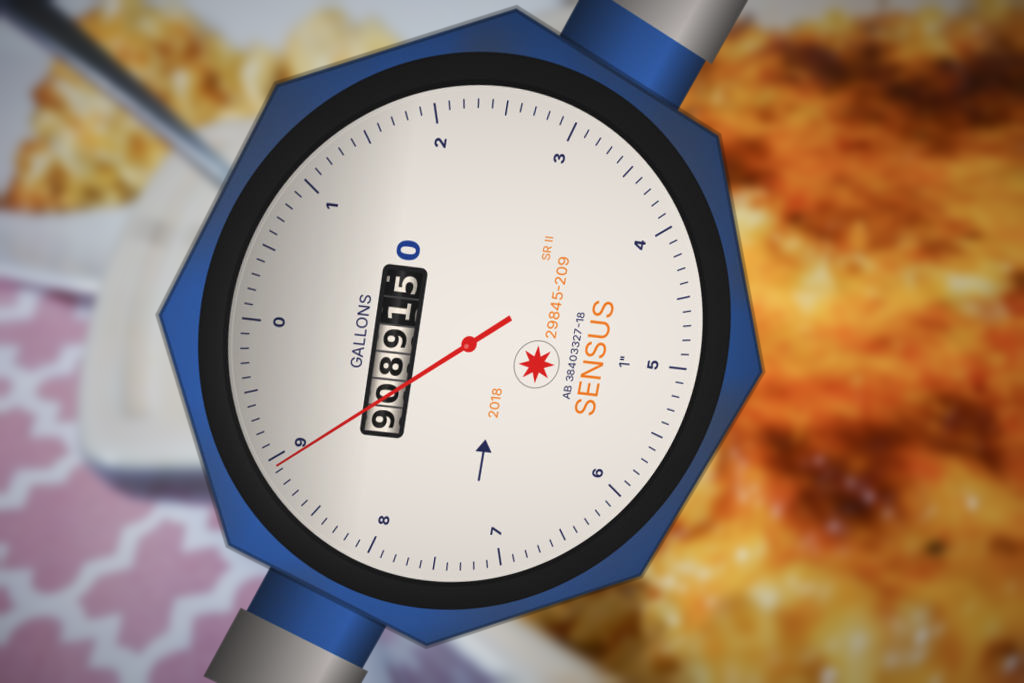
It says 9089148.9 gal
